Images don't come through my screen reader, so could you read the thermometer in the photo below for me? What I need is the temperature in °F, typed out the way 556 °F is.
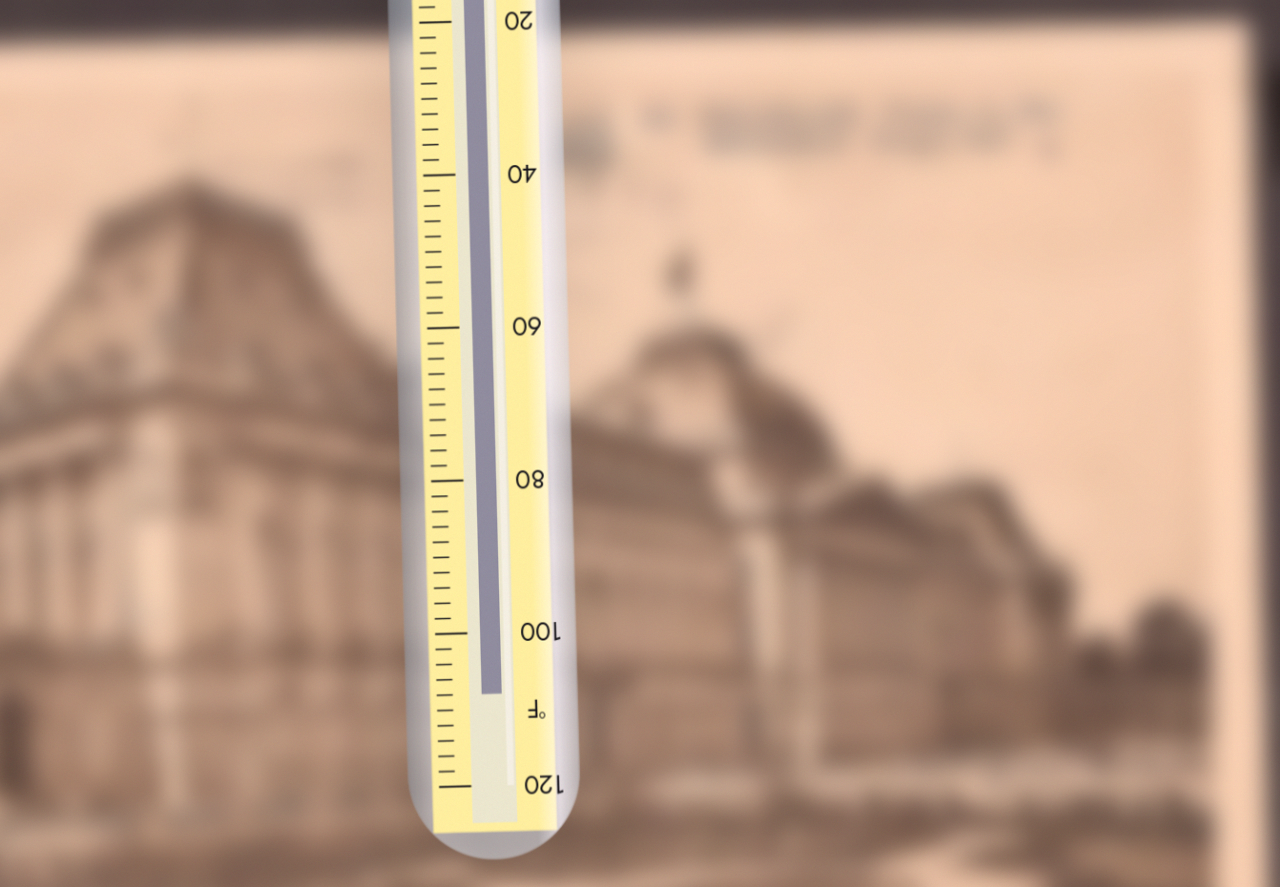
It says 108 °F
